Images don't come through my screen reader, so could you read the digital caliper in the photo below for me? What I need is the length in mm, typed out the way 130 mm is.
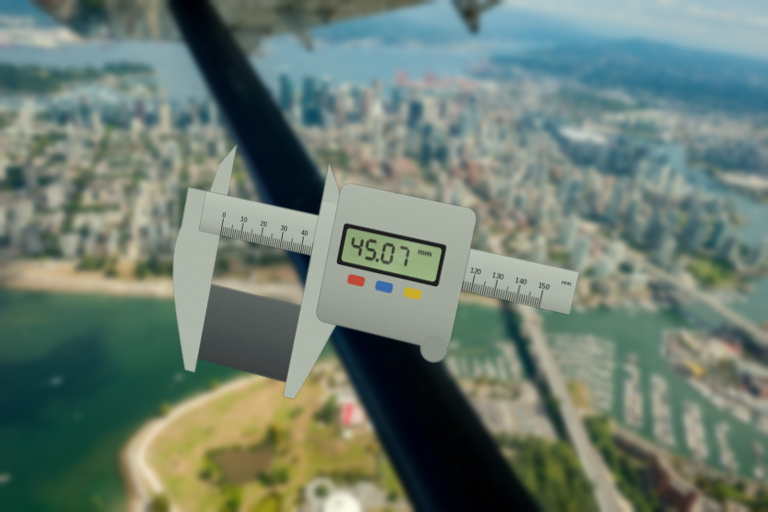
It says 45.07 mm
